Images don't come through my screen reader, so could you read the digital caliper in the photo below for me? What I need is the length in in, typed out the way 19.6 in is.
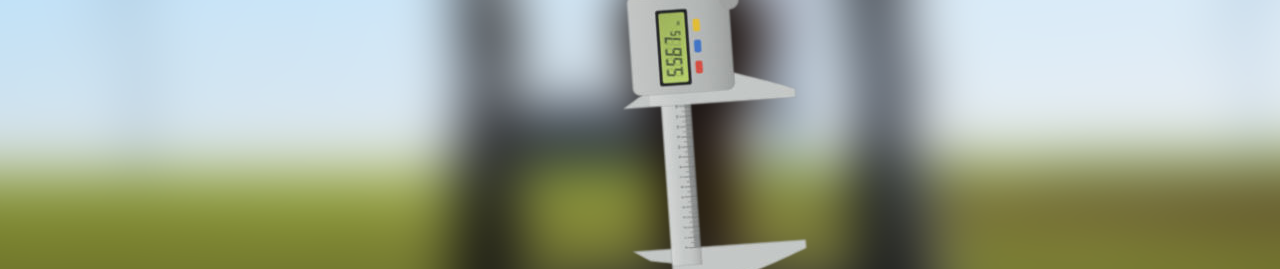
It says 5.5675 in
